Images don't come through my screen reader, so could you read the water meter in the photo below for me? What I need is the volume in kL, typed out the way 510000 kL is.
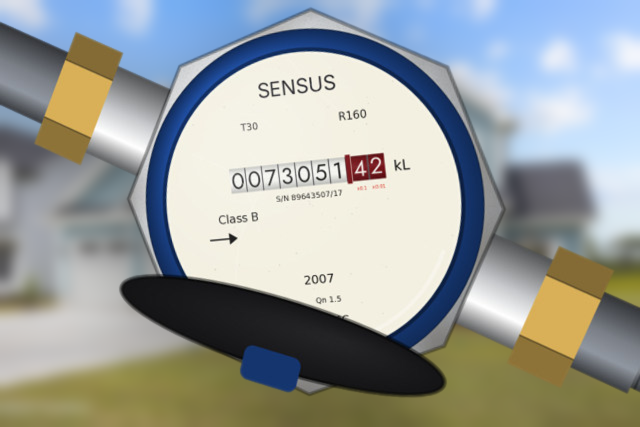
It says 73051.42 kL
